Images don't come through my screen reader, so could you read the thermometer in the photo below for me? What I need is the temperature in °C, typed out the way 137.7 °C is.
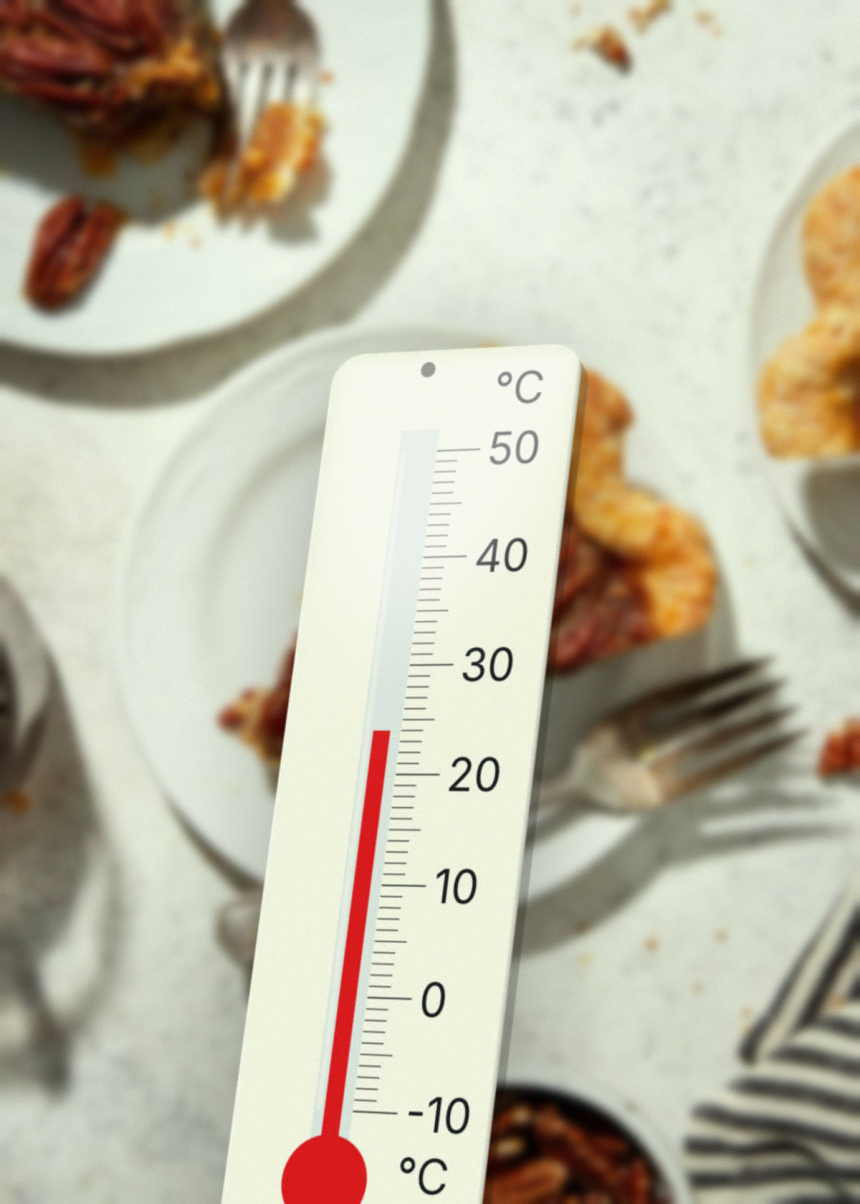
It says 24 °C
